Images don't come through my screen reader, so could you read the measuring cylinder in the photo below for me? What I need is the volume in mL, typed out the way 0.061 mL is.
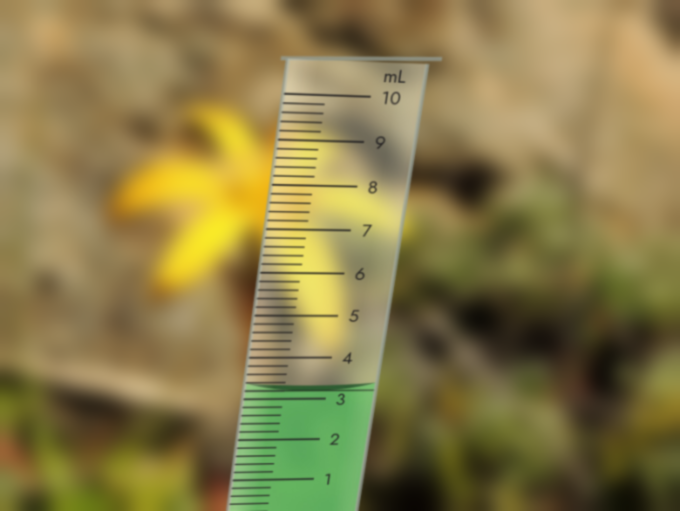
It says 3.2 mL
